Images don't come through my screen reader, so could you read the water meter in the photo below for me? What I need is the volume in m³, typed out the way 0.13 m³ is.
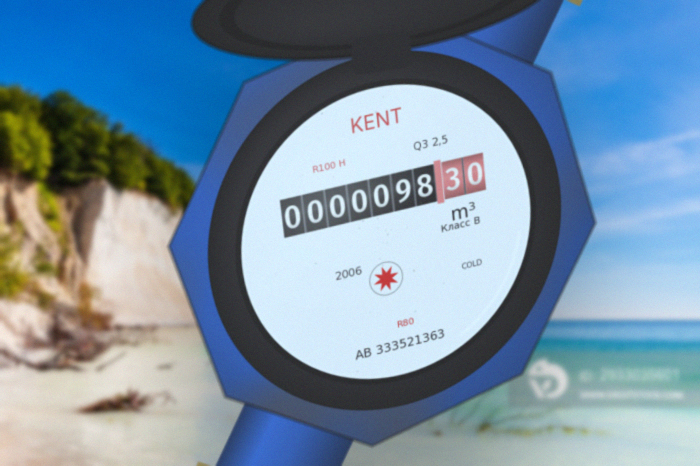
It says 98.30 m³
